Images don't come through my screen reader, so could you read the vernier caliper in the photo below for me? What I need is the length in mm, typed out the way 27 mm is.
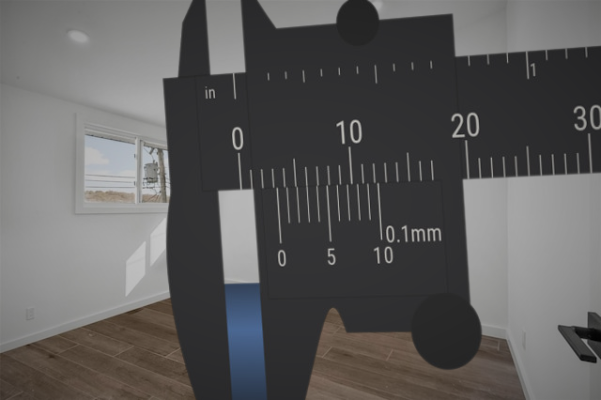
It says 3.3 mm
